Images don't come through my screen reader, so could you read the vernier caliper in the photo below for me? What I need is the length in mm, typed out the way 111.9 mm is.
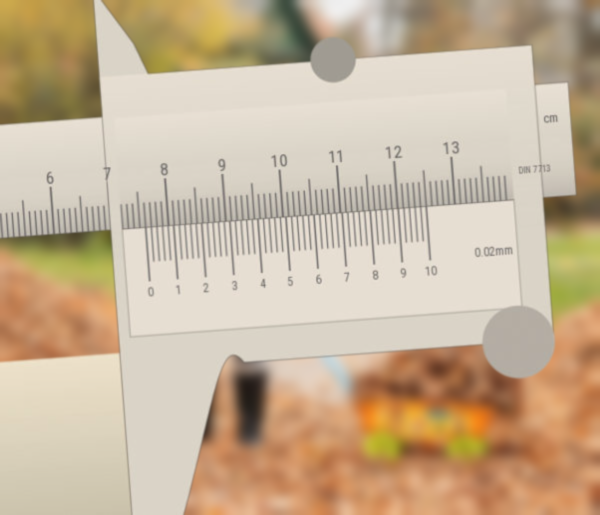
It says 76.0 mm
